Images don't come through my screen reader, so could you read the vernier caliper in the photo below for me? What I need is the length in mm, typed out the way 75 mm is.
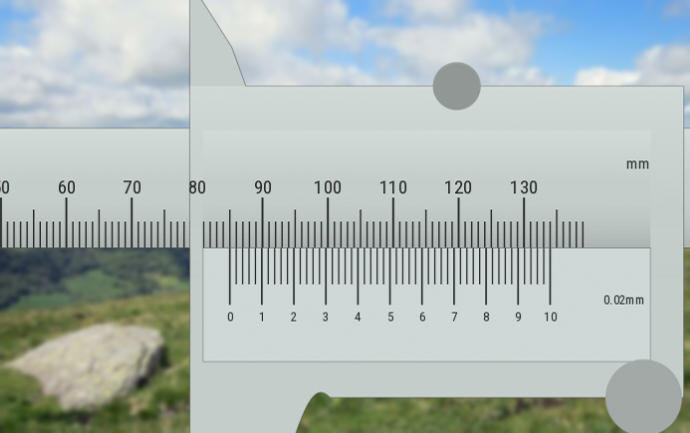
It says 85.0 mm
